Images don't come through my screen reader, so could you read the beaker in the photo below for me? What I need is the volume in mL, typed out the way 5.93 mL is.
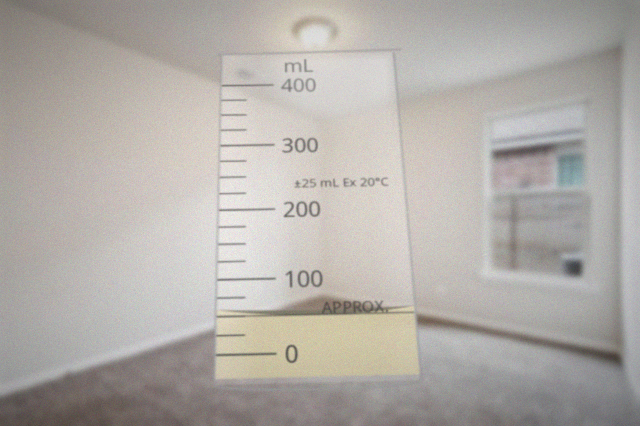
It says 50 mL
